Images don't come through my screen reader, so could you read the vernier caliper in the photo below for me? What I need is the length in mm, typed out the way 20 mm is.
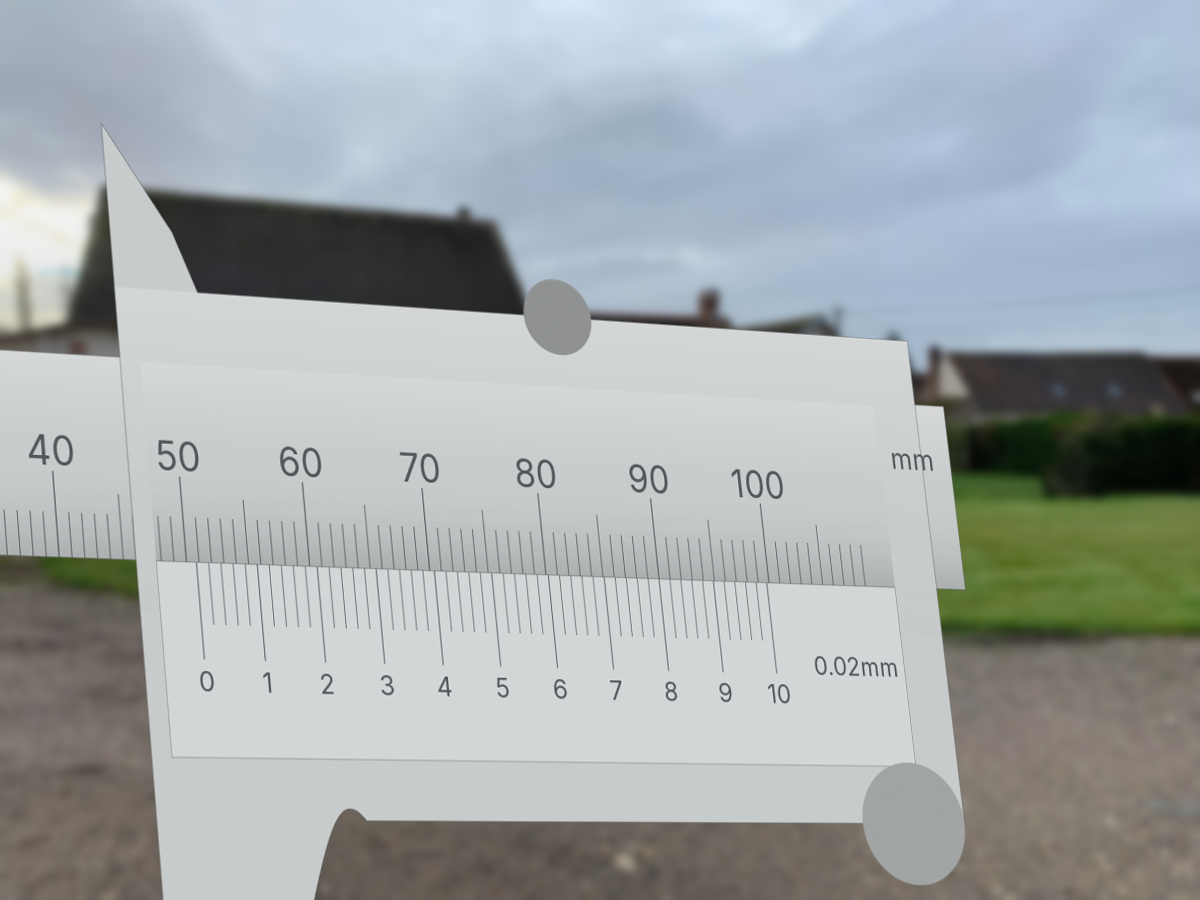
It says 50.8 mm
